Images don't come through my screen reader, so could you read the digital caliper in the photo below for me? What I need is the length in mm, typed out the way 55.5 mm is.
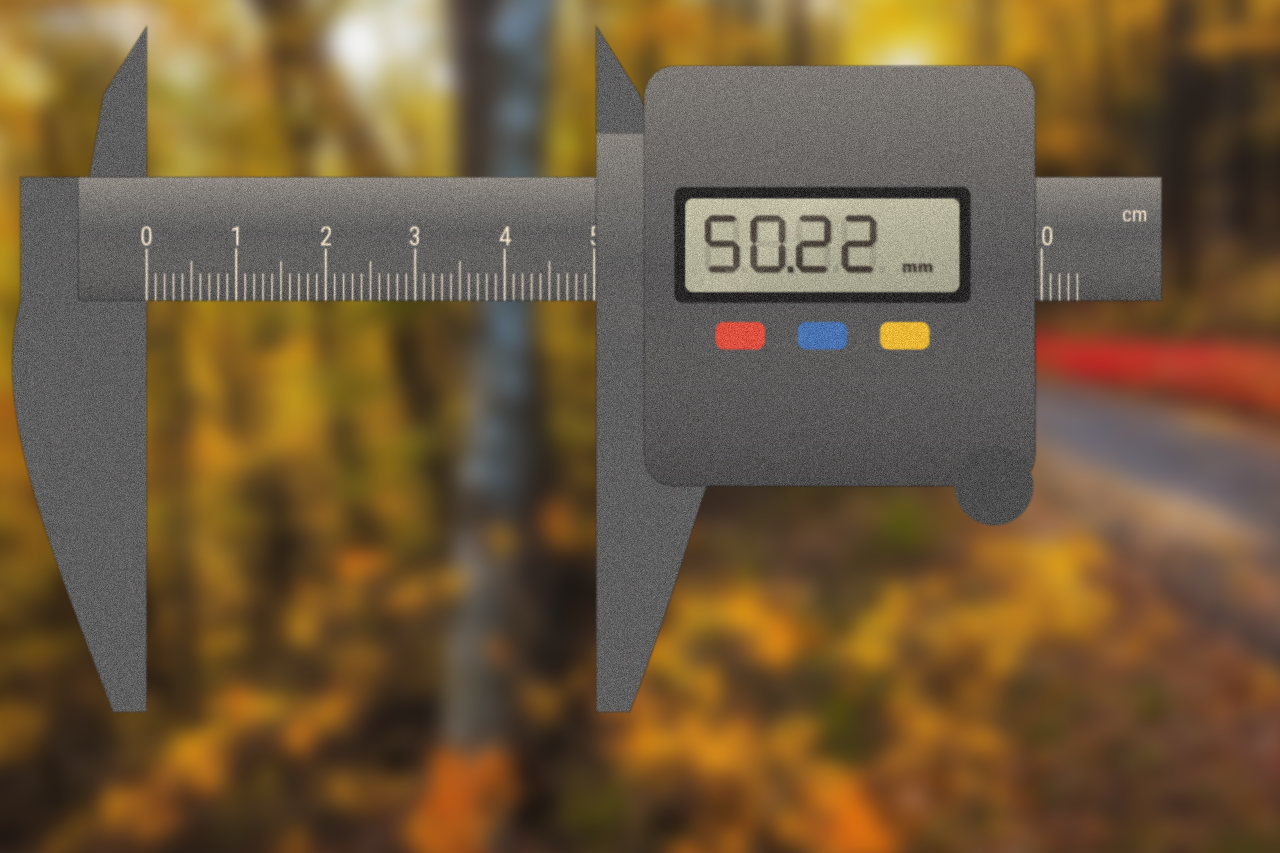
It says 50.22 mm
